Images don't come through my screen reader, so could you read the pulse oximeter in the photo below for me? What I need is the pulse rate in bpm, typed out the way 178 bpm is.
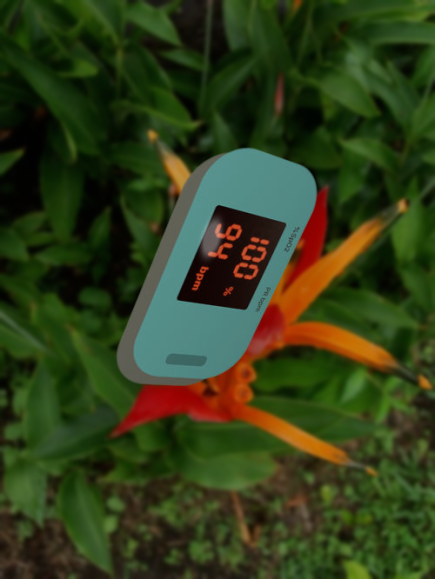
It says 94 bpm
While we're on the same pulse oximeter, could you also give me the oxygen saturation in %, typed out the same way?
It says 100 %
